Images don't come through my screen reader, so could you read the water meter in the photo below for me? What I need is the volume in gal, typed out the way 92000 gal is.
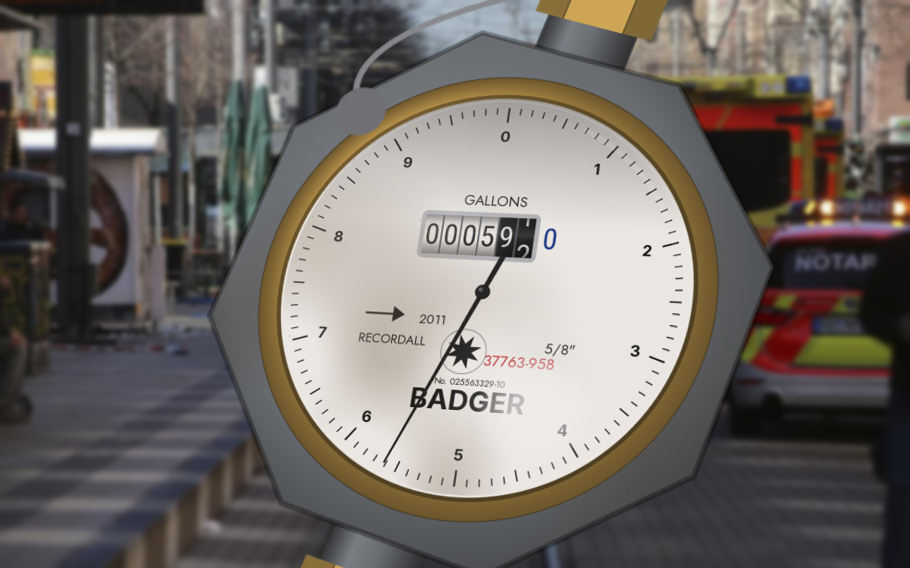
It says 5915.6 gal
